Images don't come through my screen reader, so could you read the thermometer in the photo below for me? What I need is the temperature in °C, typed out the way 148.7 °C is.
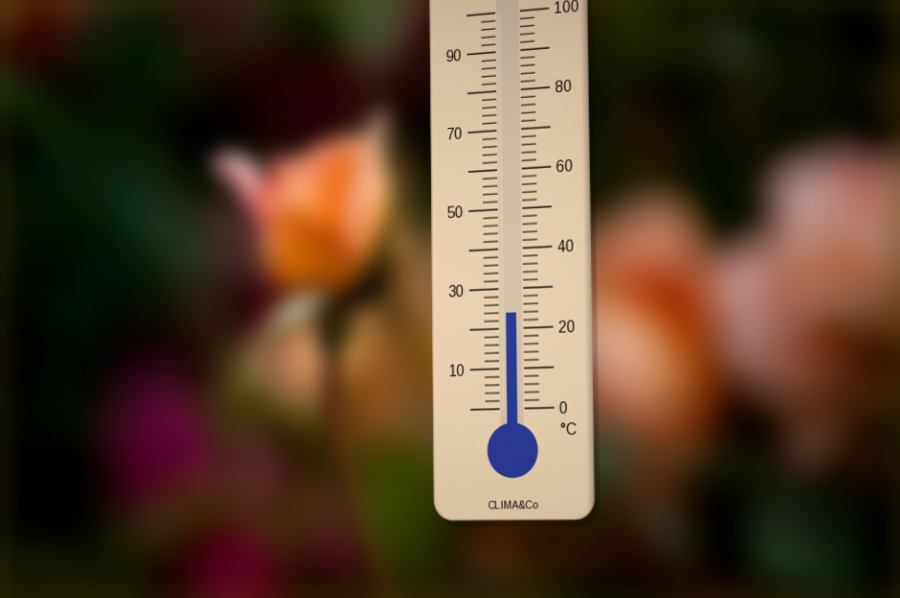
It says 24 °C
